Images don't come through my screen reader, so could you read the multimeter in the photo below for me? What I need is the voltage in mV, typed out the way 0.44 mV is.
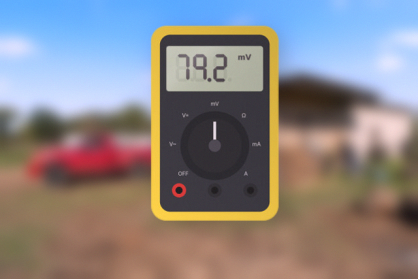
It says 79.2 mV
